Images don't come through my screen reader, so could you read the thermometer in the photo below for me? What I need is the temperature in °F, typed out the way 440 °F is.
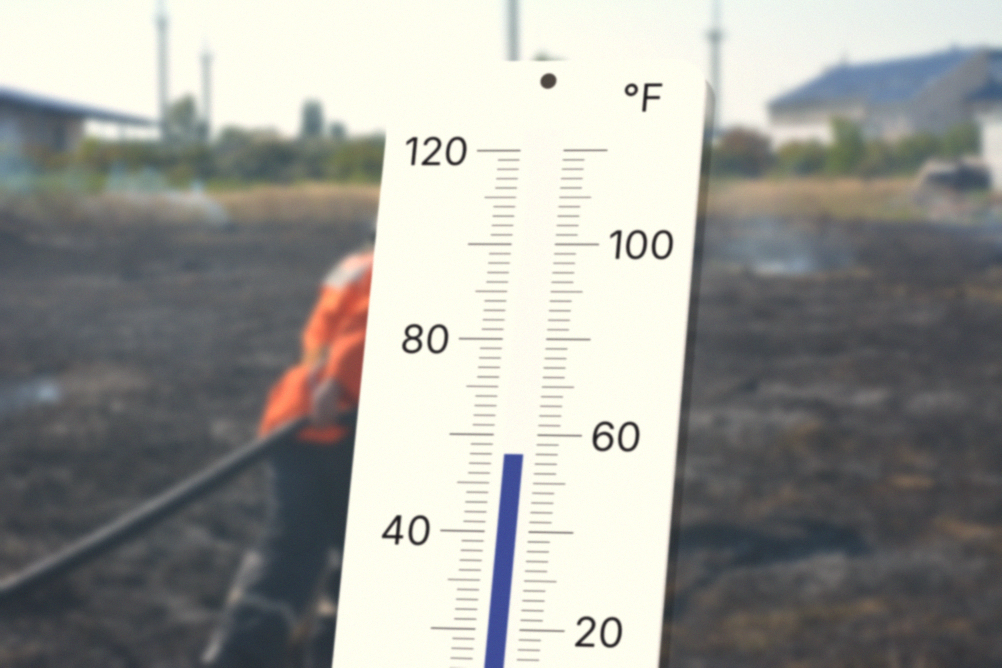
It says 56 °F
